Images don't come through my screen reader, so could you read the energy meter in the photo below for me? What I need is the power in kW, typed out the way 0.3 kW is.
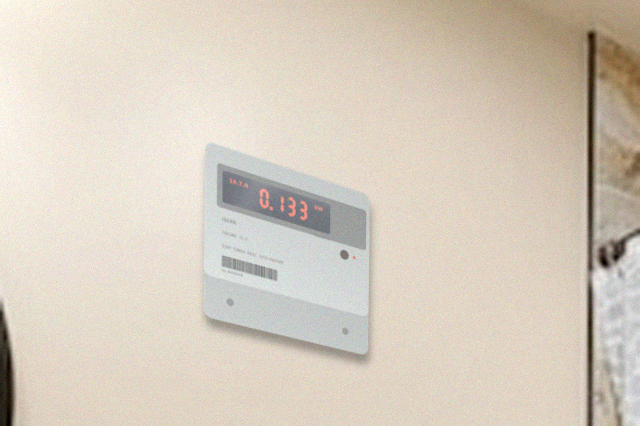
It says 0.133 kW
